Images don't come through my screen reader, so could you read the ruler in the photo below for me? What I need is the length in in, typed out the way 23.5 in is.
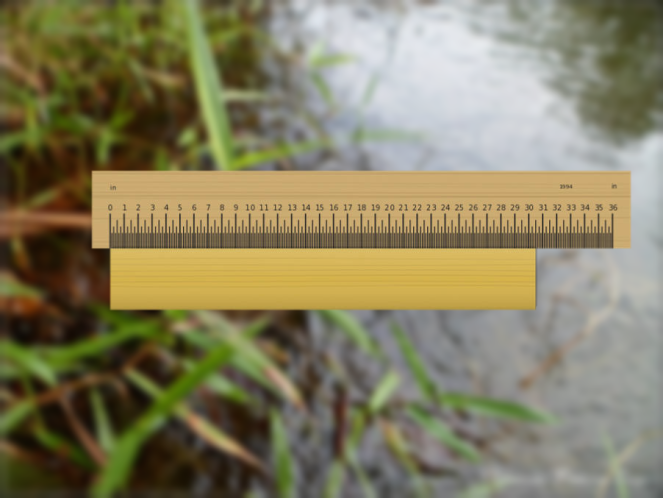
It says 30.5 in
